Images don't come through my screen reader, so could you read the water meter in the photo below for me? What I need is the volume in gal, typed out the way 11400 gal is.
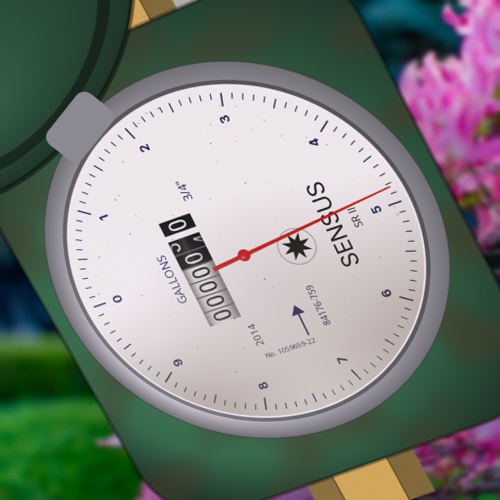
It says 34.8 gal
